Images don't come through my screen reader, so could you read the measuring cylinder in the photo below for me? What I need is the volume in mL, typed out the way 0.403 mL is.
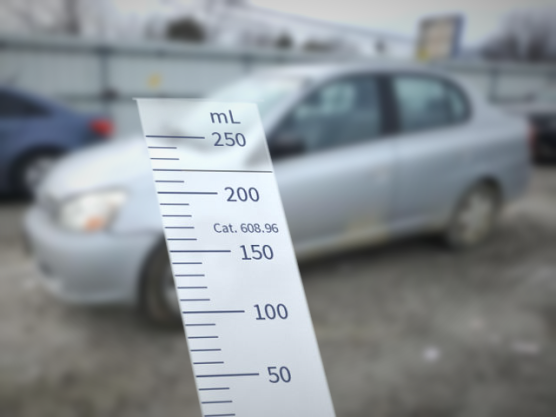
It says 220 mL
